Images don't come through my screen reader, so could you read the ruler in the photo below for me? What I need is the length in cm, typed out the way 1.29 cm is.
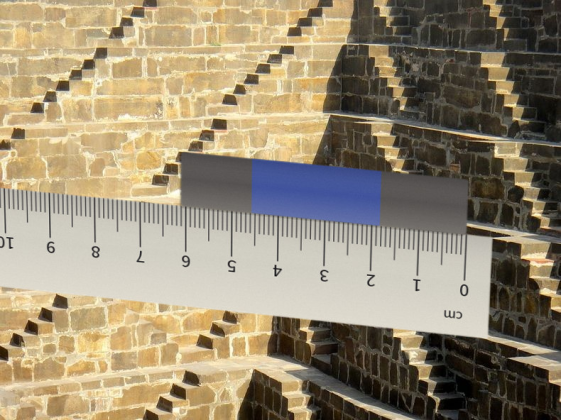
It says 6.1 cm
